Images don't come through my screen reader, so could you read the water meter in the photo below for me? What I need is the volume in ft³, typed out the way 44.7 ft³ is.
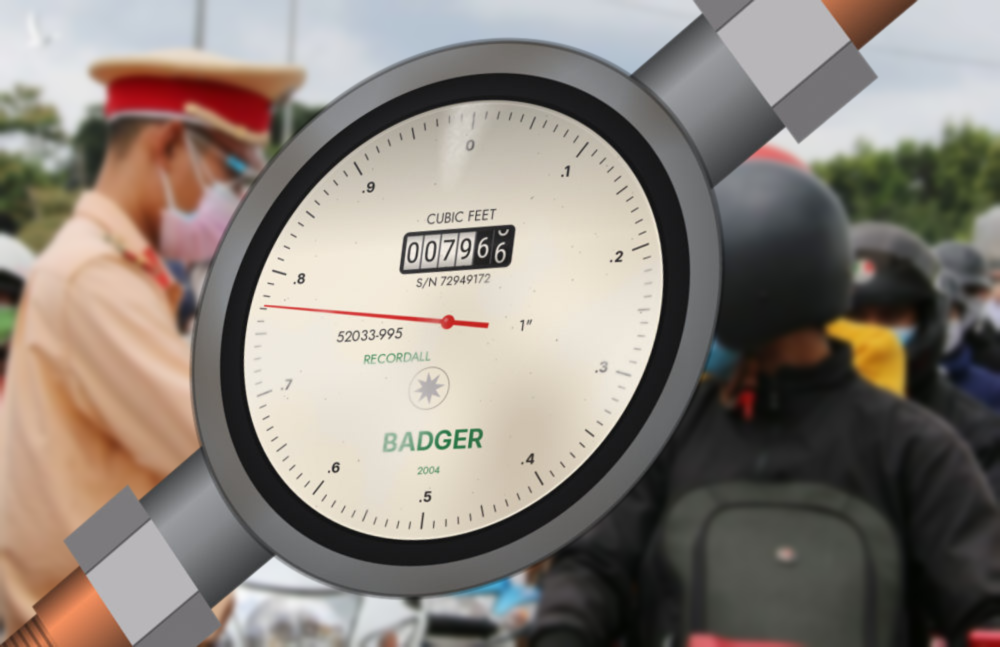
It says 7965.77 ft³
